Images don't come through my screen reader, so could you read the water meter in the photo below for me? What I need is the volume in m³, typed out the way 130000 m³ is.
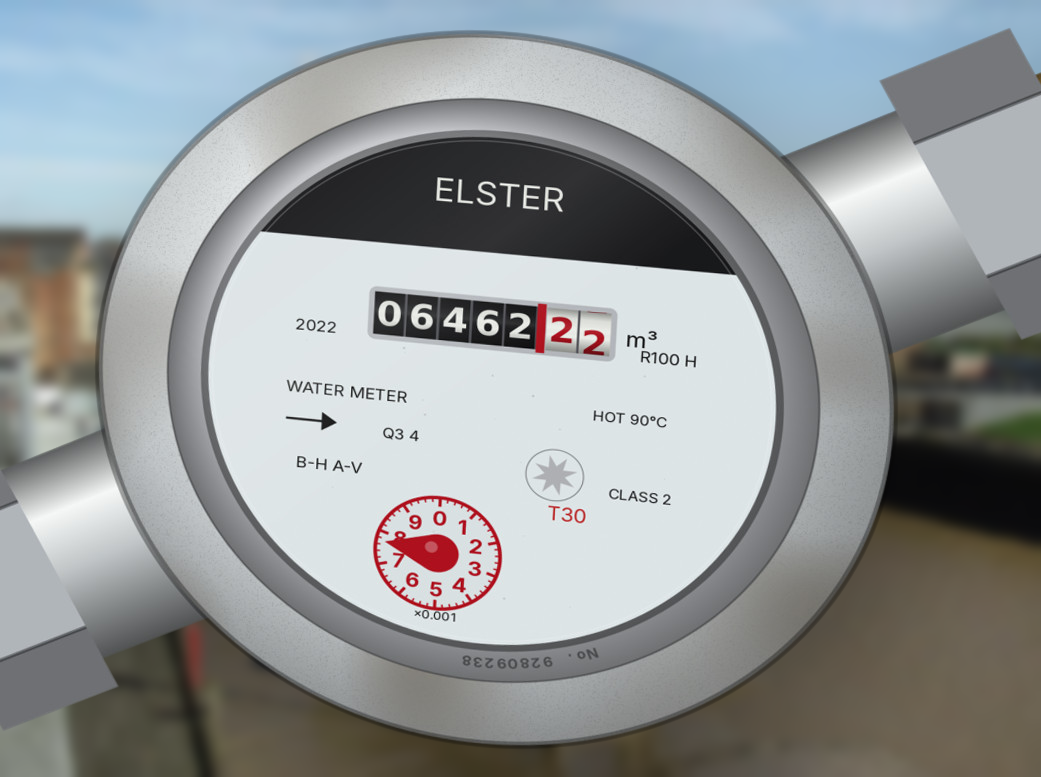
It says 6462.217 m³
